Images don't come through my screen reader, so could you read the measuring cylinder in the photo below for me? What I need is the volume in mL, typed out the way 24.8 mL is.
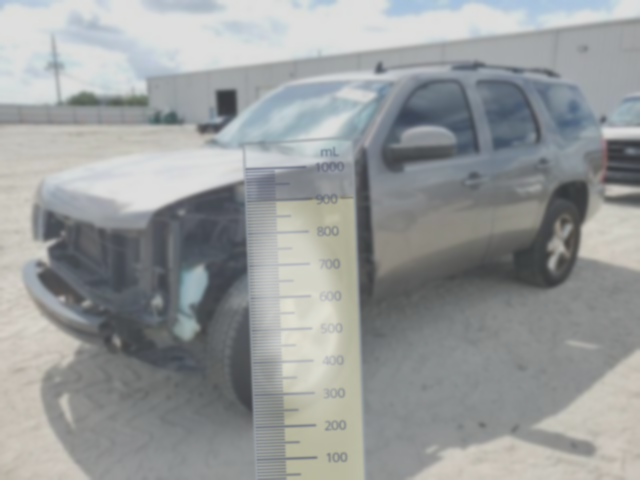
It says 900 mL
